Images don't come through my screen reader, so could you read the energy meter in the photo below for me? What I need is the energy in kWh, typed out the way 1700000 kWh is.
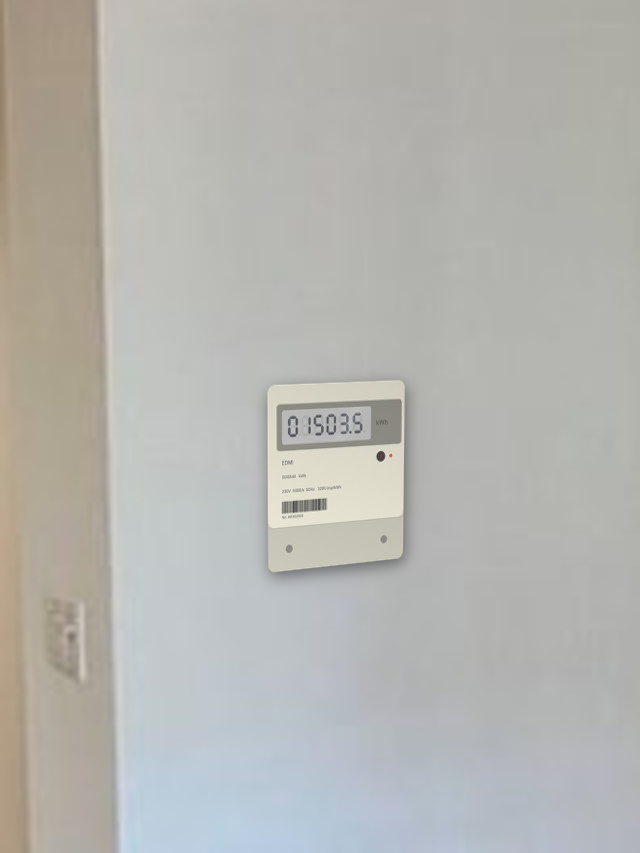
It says 1503.5 kWh
